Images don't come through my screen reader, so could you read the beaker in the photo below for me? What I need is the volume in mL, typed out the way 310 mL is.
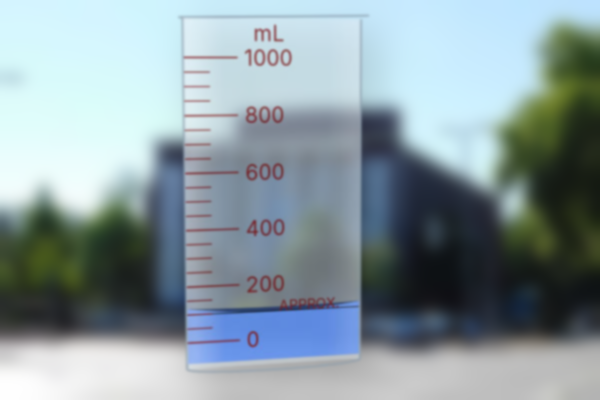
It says 100 mL
